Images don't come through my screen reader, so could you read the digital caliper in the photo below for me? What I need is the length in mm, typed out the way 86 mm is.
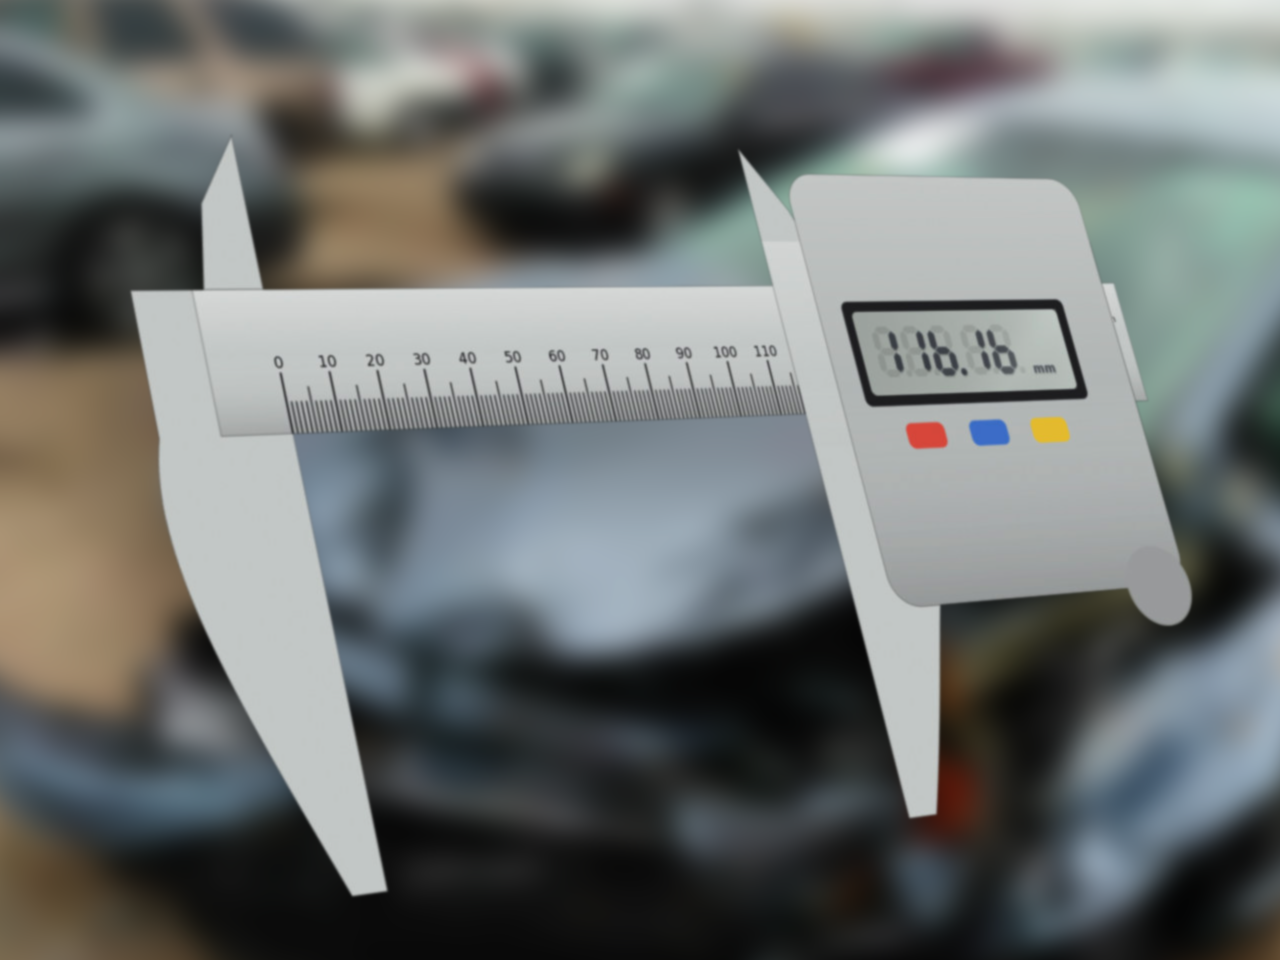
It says 116.16 mm
